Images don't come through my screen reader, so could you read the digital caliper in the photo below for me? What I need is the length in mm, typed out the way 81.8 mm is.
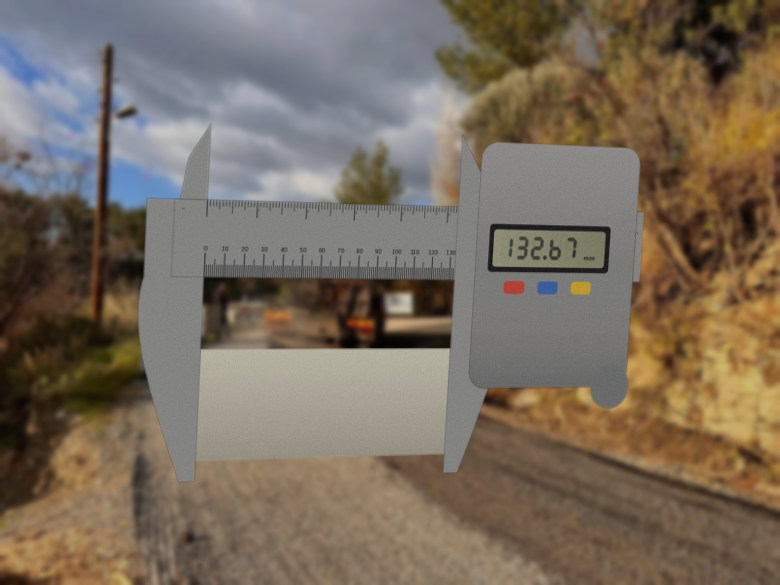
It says 132.67 mm
